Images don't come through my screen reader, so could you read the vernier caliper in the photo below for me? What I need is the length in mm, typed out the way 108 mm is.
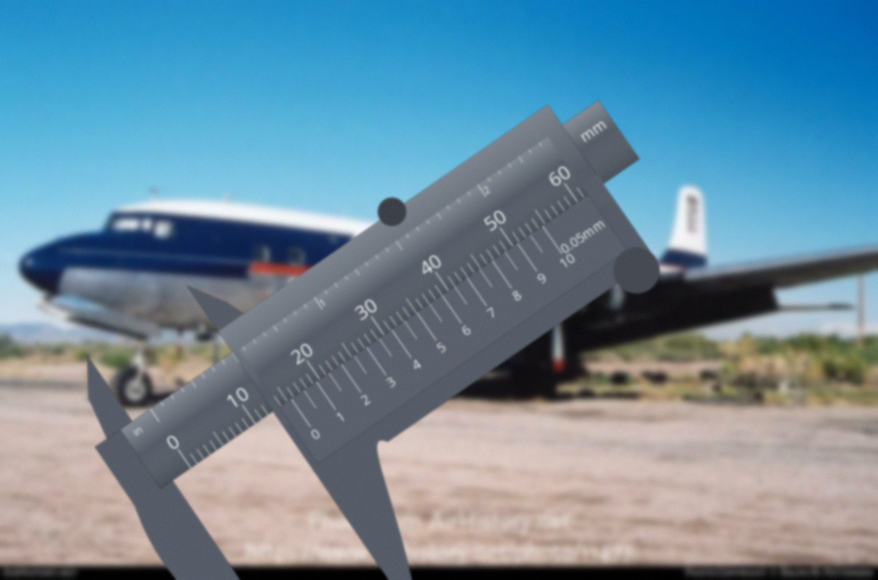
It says 15.6 mm
